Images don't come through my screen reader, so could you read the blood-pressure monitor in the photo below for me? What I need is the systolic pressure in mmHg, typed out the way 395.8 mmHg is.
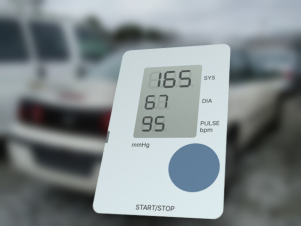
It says 165 mmHg
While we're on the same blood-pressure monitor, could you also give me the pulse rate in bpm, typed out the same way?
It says 95 bpm
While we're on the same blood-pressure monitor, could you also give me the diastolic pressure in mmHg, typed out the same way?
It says 67 mmHg
